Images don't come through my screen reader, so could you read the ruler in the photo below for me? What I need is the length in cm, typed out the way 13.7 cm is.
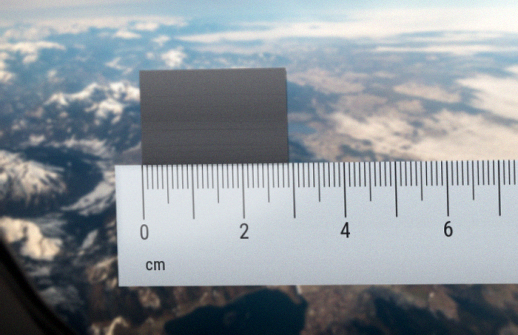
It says 2.9 cm
